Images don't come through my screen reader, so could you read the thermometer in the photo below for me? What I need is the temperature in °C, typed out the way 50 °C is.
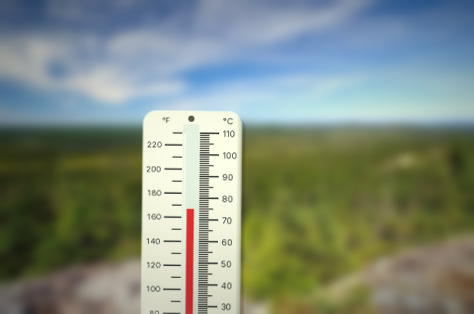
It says 75 °C
